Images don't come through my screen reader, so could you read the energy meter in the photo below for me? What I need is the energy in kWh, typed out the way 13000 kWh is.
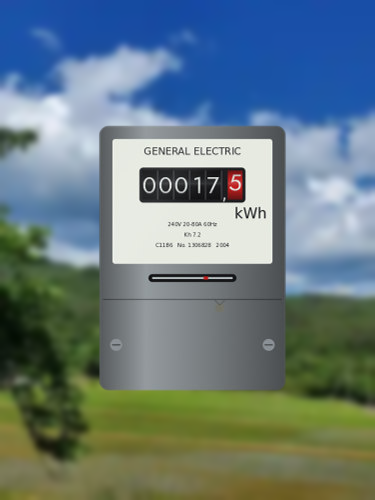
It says 17.5 kWh
